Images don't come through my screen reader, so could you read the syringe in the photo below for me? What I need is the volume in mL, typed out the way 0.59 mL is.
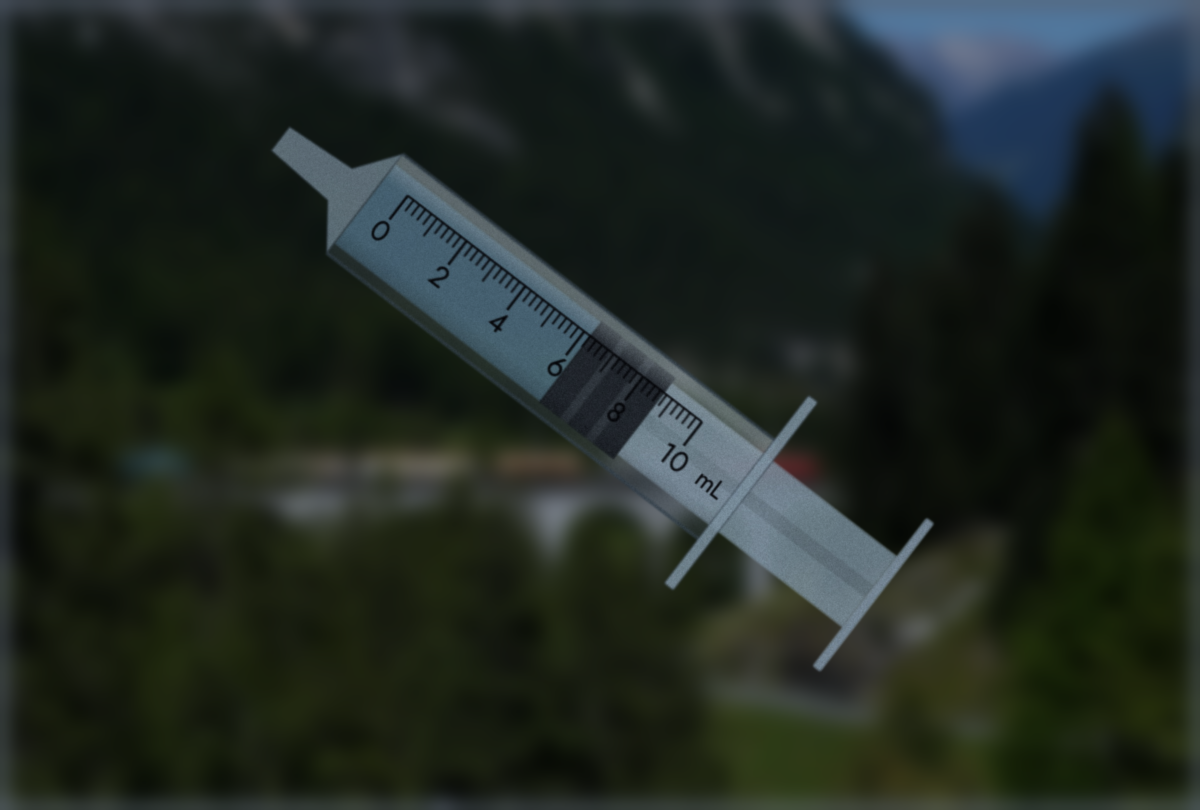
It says 6.2 mL
